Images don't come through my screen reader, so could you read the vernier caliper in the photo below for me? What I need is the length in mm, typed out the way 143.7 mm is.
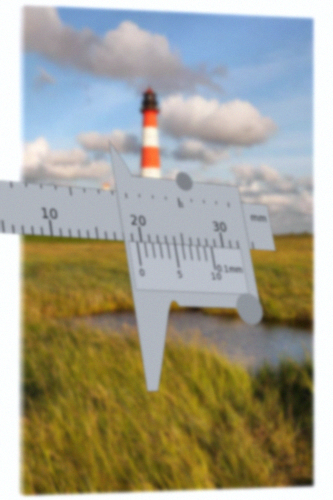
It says 19.5 mm
